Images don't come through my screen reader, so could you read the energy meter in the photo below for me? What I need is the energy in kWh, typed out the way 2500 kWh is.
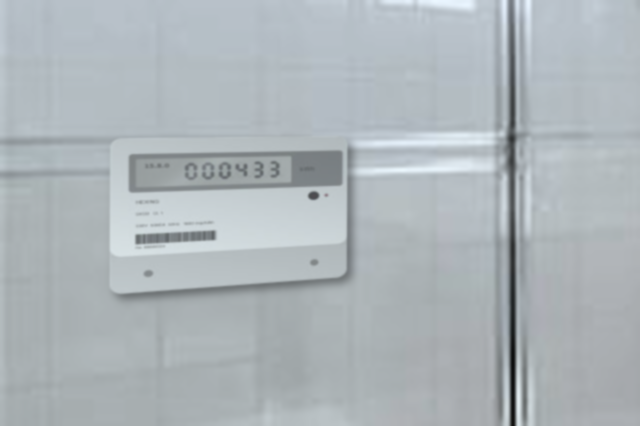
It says 433 kWh
